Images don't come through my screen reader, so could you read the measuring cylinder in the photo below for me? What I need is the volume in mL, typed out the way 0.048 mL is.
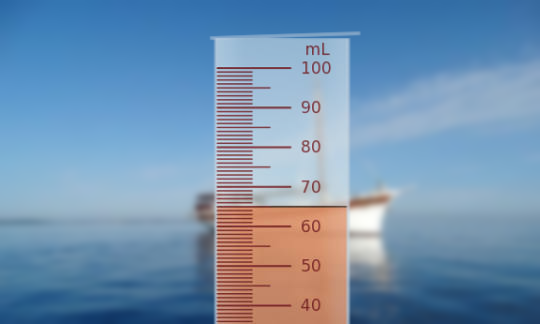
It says 65 mL
